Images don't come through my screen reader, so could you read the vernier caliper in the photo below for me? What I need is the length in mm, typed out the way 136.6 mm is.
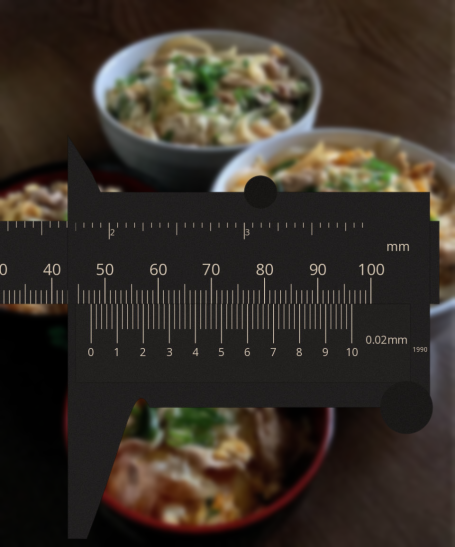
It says 47.4 mm
